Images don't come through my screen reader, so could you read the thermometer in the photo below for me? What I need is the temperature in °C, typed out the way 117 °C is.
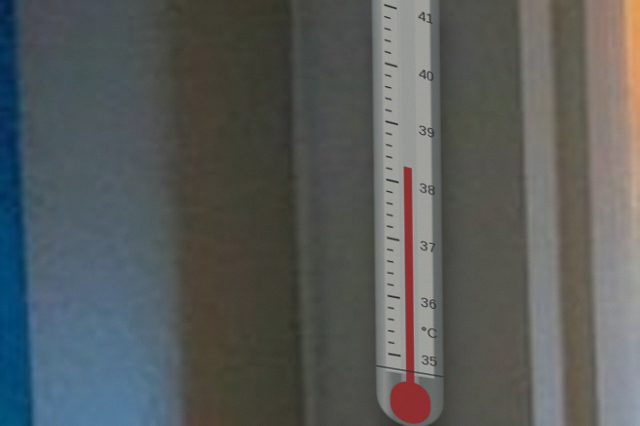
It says 38.3 °C
